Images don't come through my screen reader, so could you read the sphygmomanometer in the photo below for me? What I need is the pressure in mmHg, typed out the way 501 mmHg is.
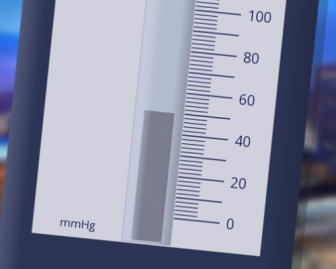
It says 50 mmHg
